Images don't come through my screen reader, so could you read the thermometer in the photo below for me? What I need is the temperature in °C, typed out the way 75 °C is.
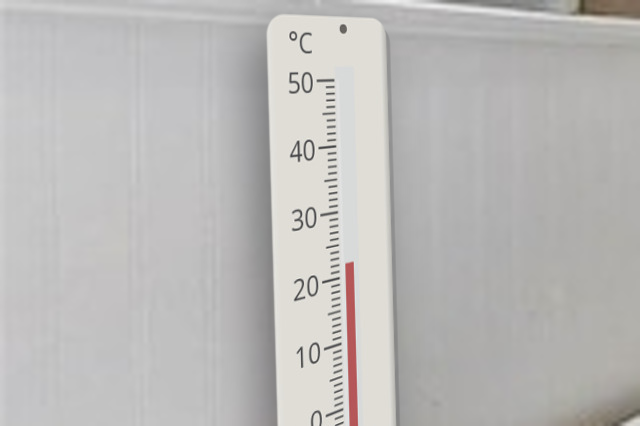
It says 22 °C
